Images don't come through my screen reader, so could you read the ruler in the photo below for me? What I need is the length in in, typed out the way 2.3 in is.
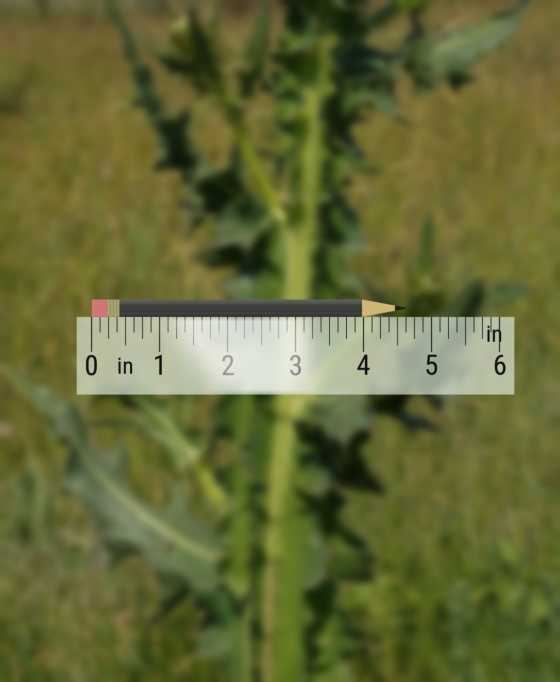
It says 4.625 in
